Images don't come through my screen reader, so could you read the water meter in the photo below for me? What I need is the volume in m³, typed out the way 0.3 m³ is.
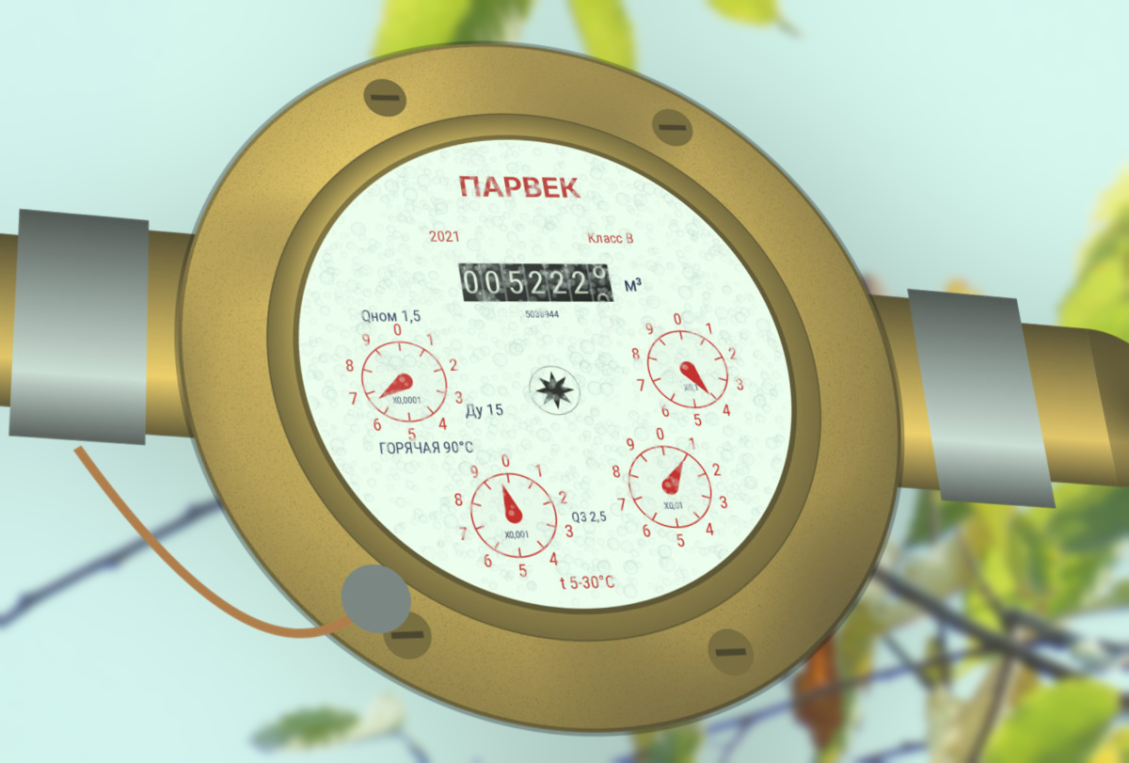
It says 52228.4096 m³
